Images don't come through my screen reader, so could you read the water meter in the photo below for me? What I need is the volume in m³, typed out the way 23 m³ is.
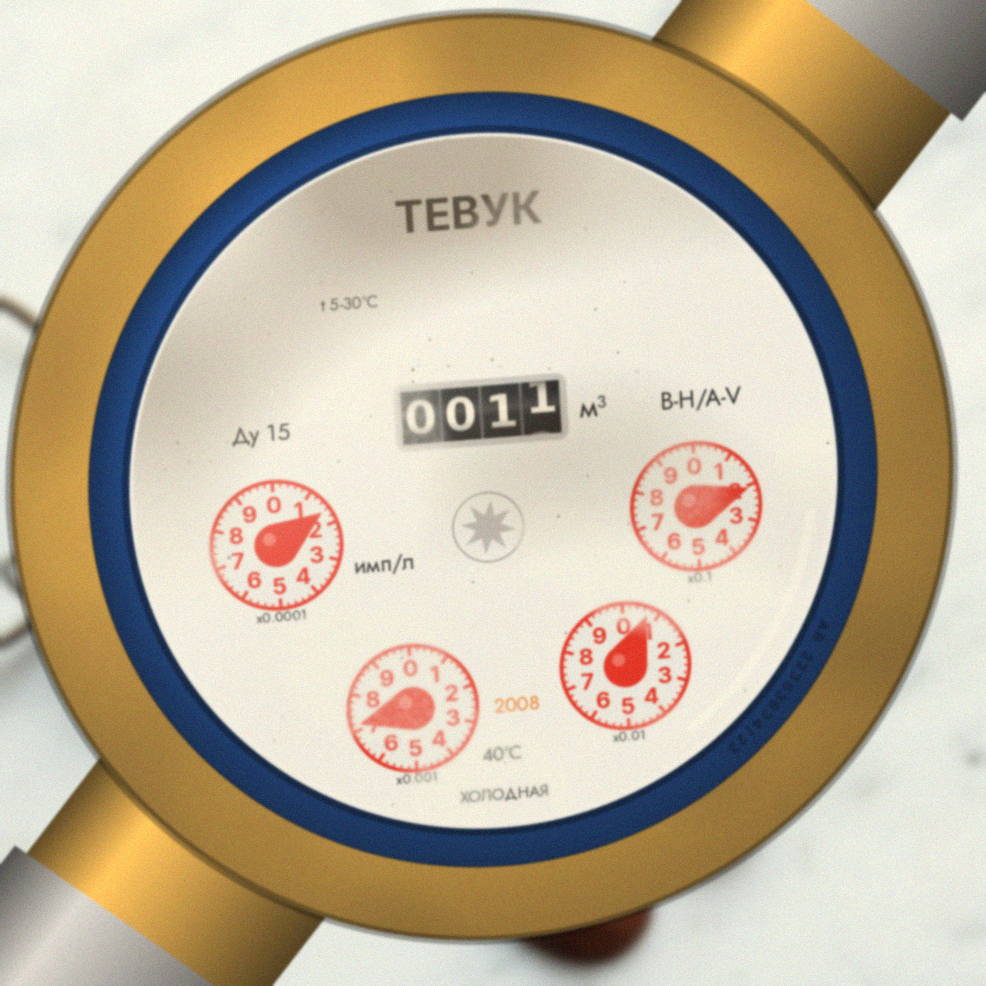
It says 11.2071 m³
